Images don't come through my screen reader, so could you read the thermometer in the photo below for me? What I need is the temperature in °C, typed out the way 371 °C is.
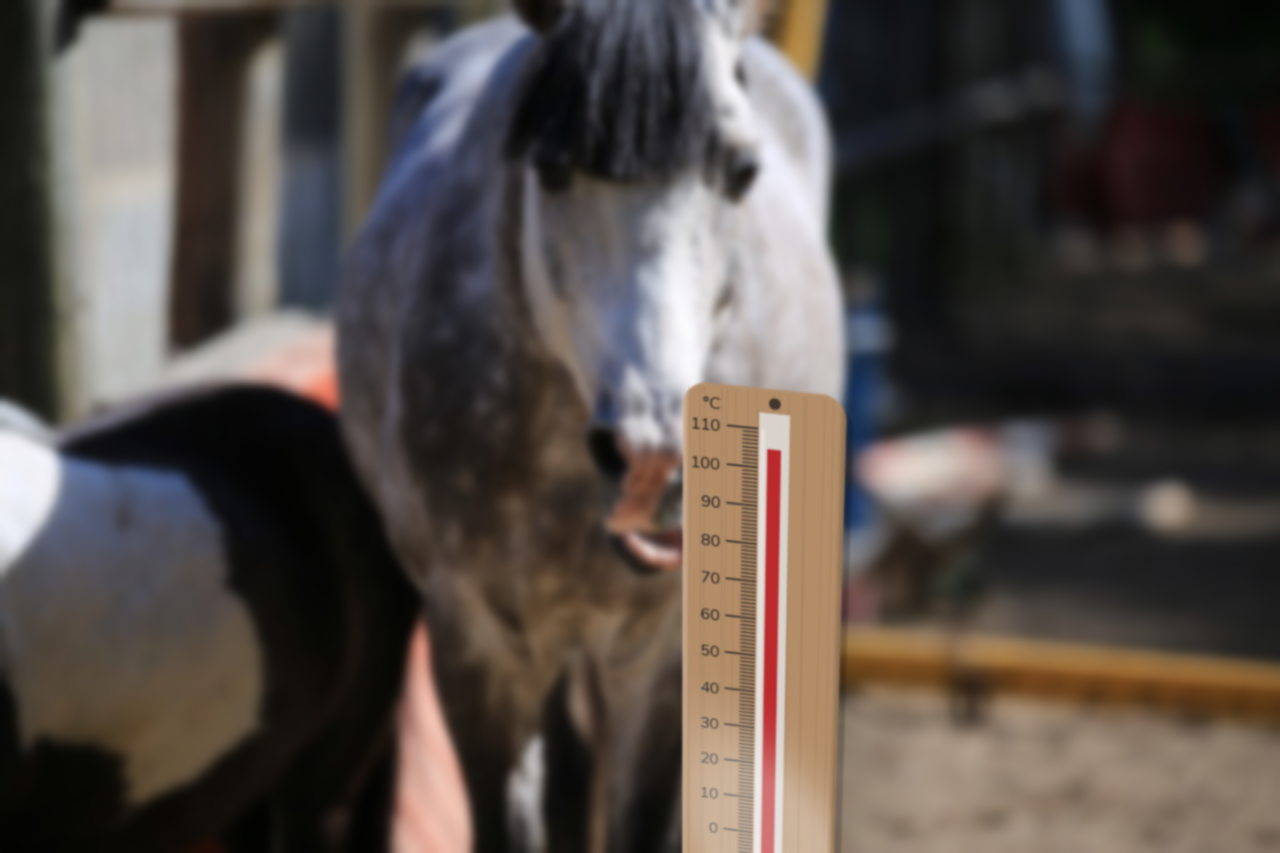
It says 105 °C
